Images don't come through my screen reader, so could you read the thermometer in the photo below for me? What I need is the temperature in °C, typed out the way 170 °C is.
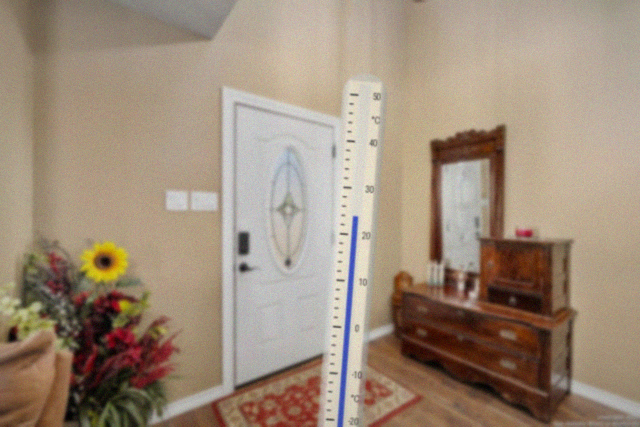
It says 24 °C
